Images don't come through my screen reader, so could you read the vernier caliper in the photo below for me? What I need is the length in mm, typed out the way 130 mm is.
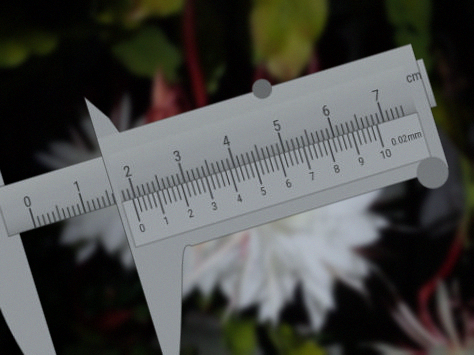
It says 19.5 mm
